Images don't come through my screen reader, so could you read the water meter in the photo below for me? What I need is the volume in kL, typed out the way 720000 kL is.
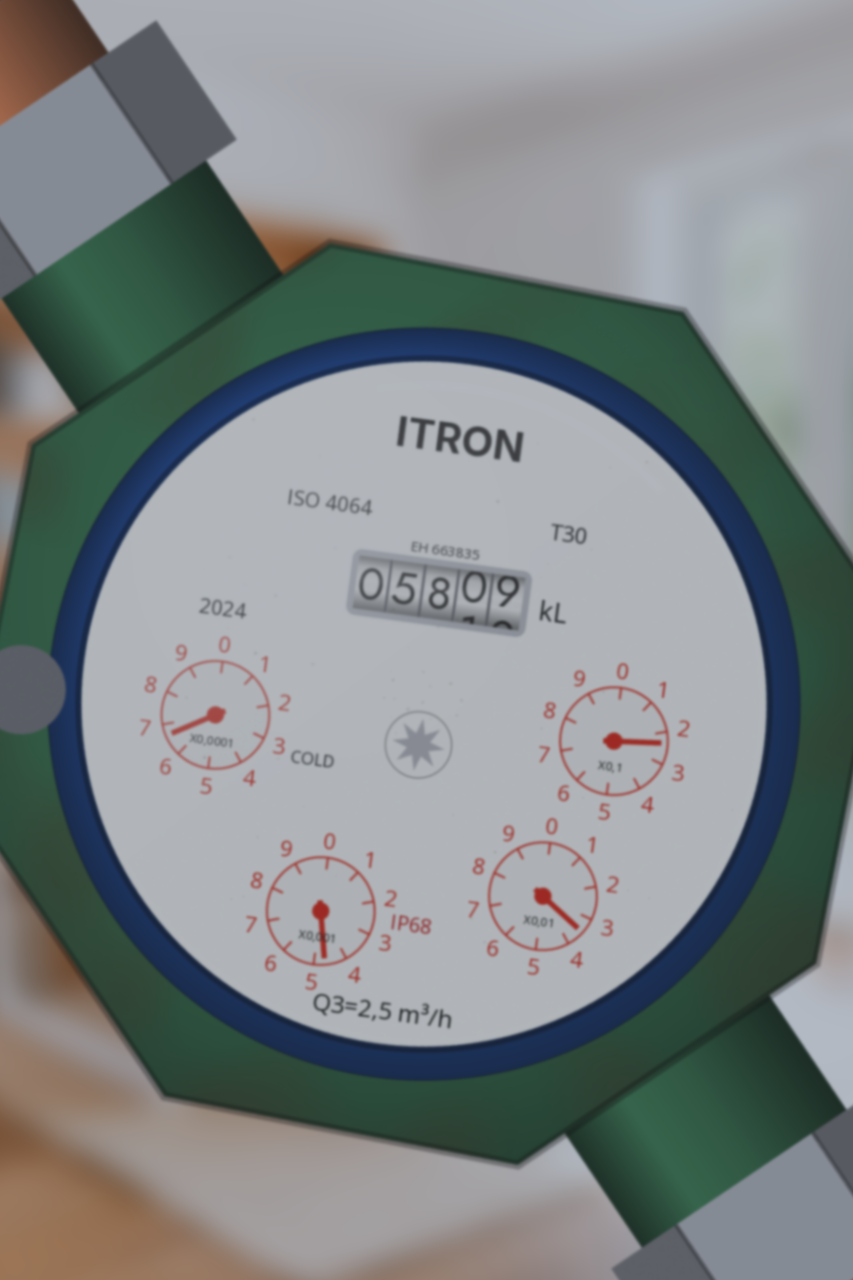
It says 5809.2346 kL
